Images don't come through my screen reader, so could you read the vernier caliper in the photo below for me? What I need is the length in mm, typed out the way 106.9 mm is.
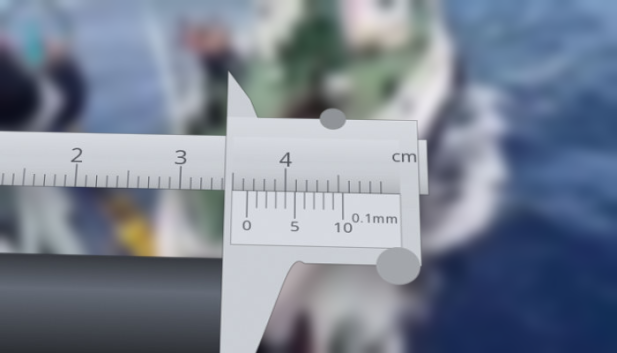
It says 36.4 mm
